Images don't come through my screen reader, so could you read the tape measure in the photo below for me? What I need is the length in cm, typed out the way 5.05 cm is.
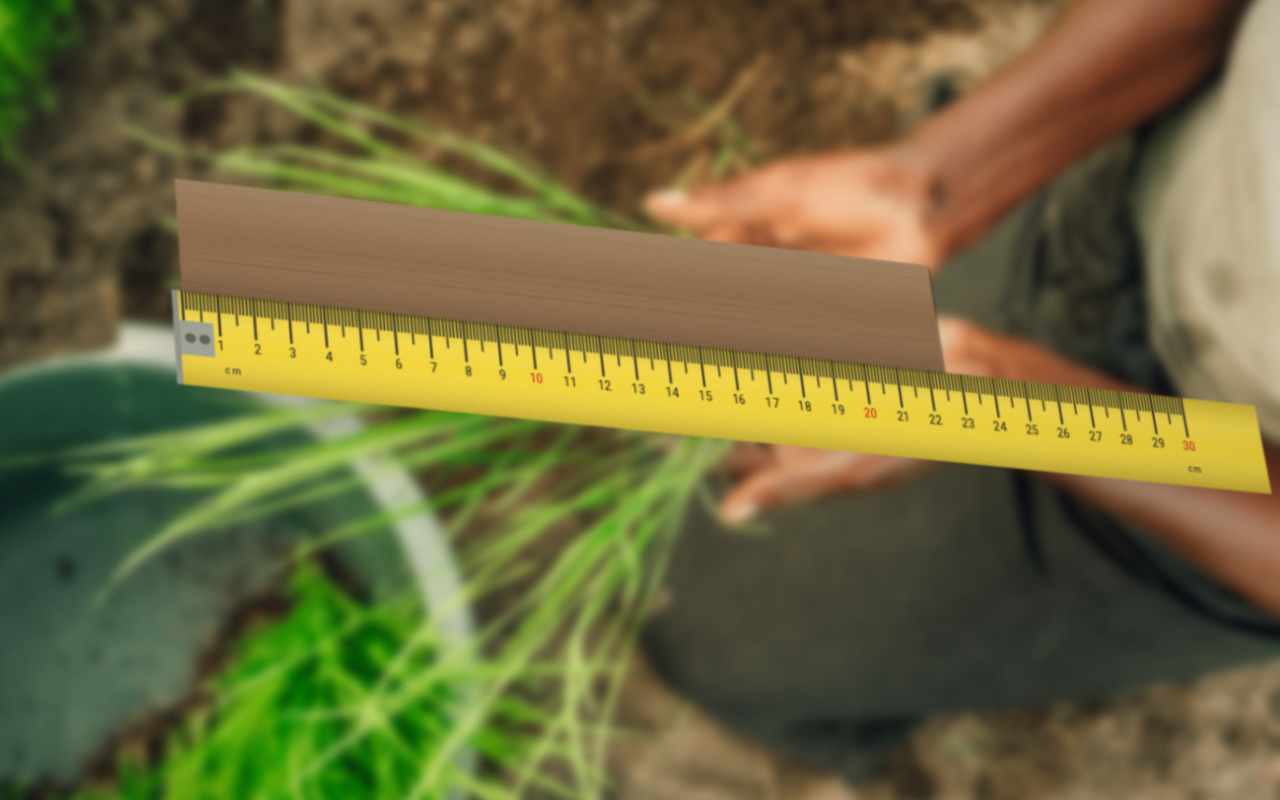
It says 22.5 cm
